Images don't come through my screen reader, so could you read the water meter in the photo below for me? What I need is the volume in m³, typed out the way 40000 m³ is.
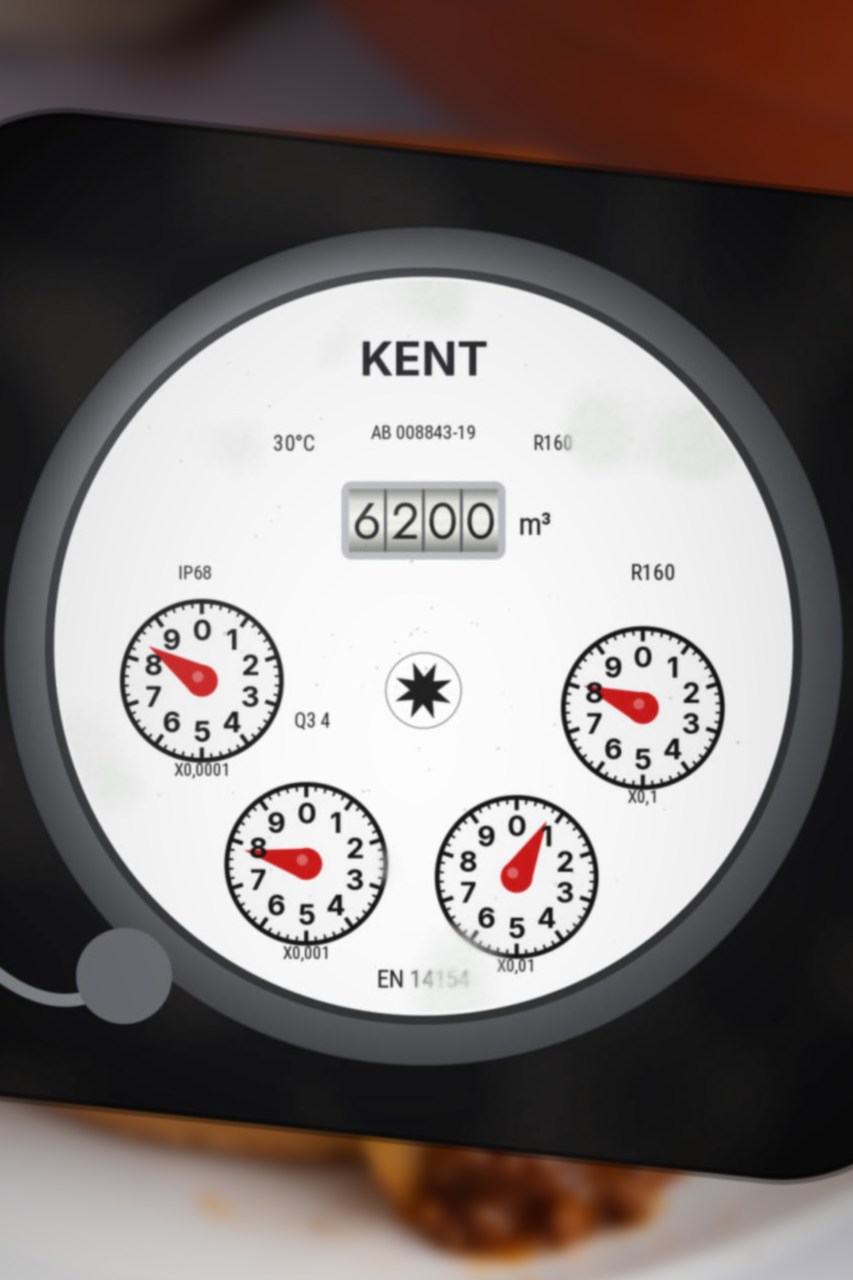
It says 6200.8078 m³
